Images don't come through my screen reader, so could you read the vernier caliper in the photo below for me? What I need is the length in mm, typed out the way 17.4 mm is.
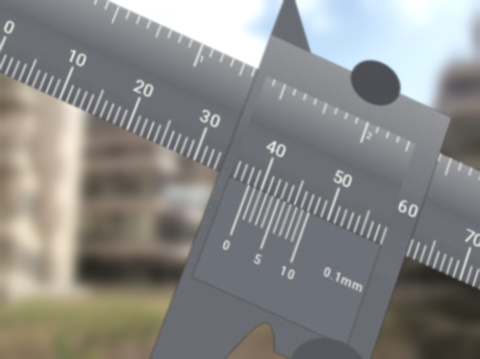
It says 38.2 mm
